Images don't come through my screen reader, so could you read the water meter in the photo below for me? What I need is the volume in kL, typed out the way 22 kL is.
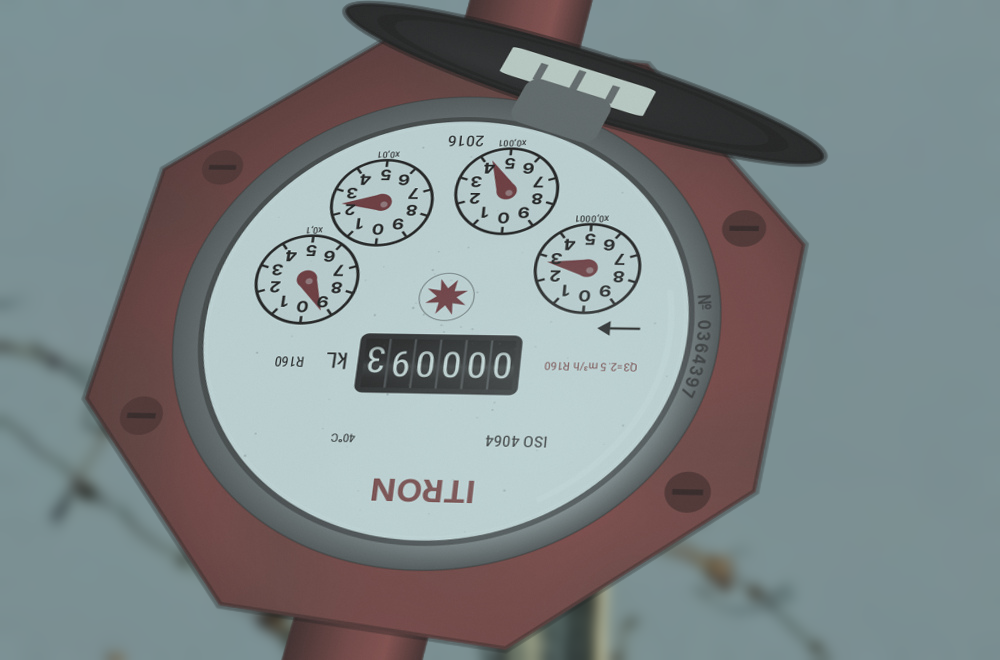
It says 92.9242 kL
